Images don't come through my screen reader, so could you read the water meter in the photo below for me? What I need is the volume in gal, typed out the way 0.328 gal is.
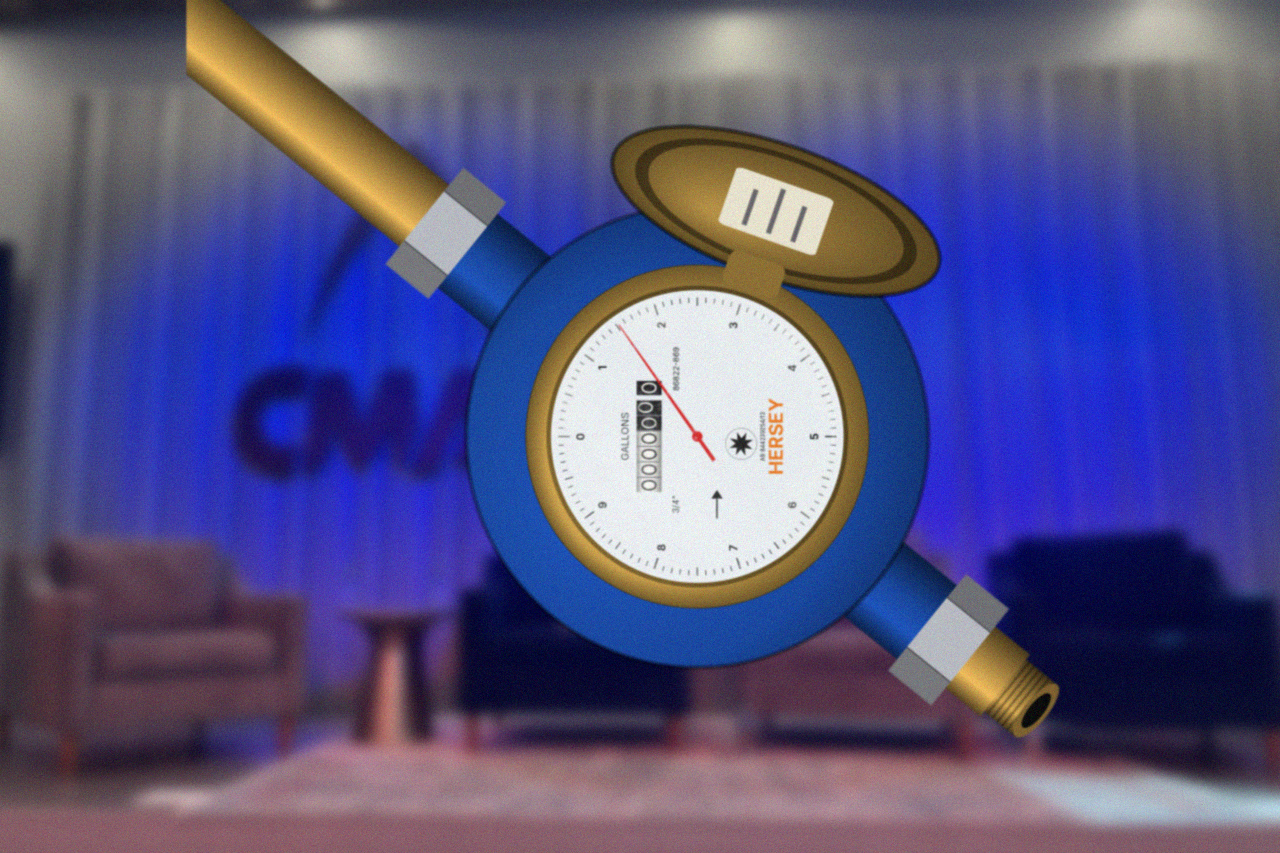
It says 1.5 gal
